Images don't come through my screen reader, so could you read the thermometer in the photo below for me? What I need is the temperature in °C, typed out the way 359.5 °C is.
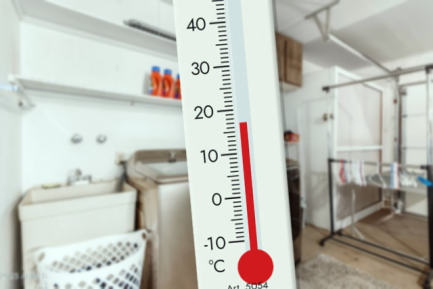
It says 17 °C
